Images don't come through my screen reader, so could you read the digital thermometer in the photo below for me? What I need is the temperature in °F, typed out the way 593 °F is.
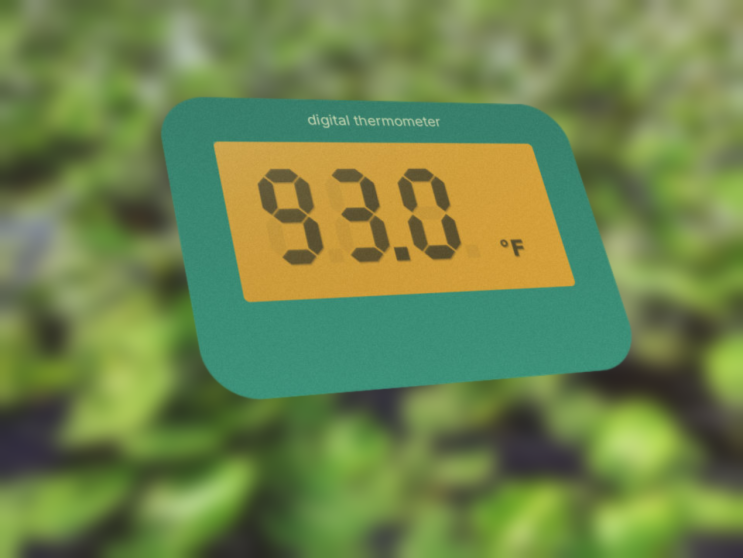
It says 93.0 °F
